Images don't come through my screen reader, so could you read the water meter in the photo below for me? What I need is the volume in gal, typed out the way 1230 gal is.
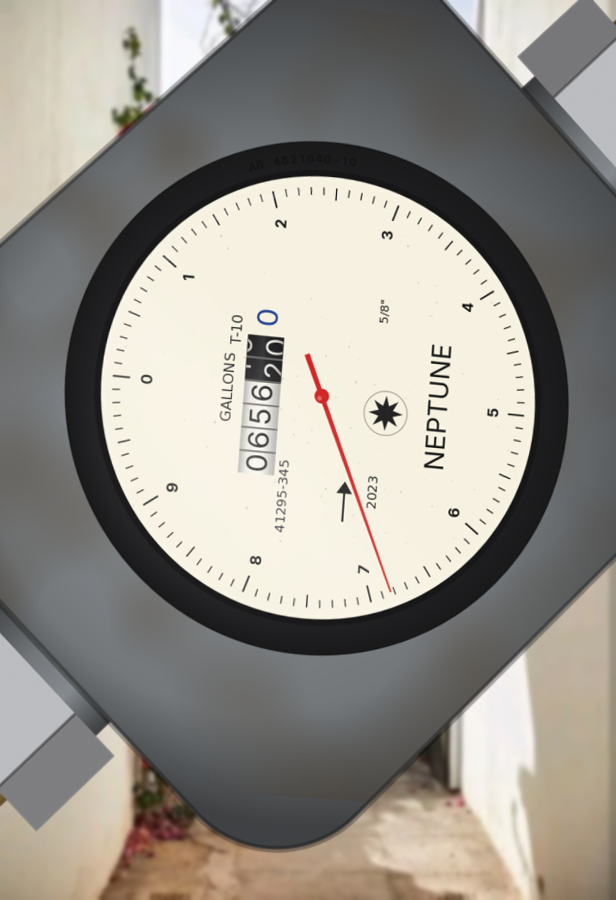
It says 656196.8 gal
